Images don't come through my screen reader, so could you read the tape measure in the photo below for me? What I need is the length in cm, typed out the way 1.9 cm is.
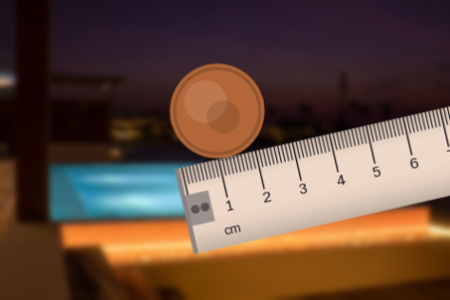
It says 2.5 cm
